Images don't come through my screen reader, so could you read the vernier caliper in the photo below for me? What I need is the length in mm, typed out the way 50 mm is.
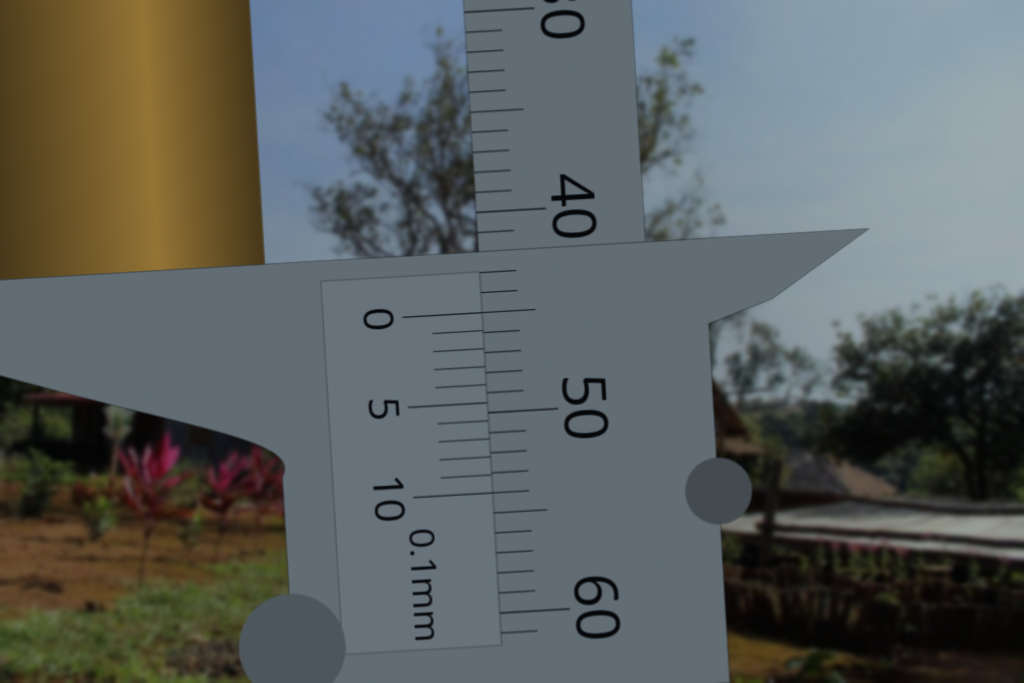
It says 45.0 mm
